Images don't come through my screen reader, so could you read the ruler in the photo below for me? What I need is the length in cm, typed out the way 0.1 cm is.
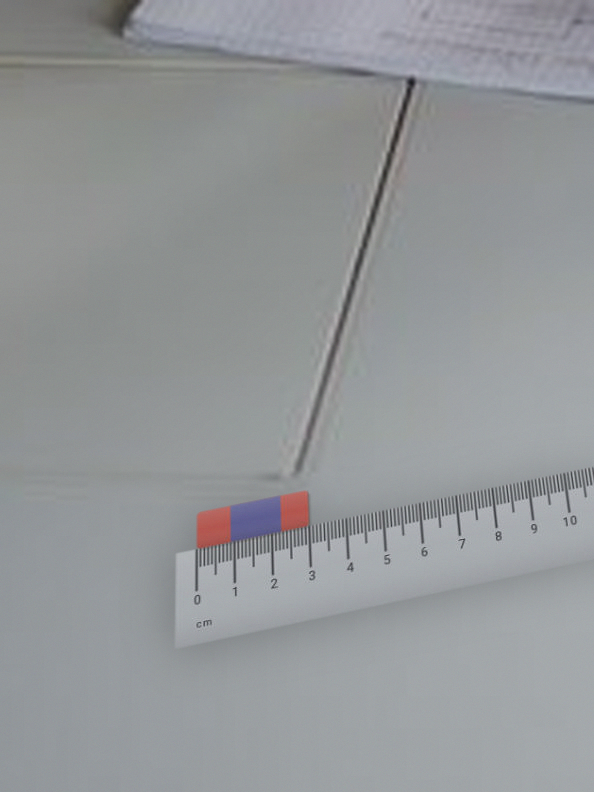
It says 3 cm
